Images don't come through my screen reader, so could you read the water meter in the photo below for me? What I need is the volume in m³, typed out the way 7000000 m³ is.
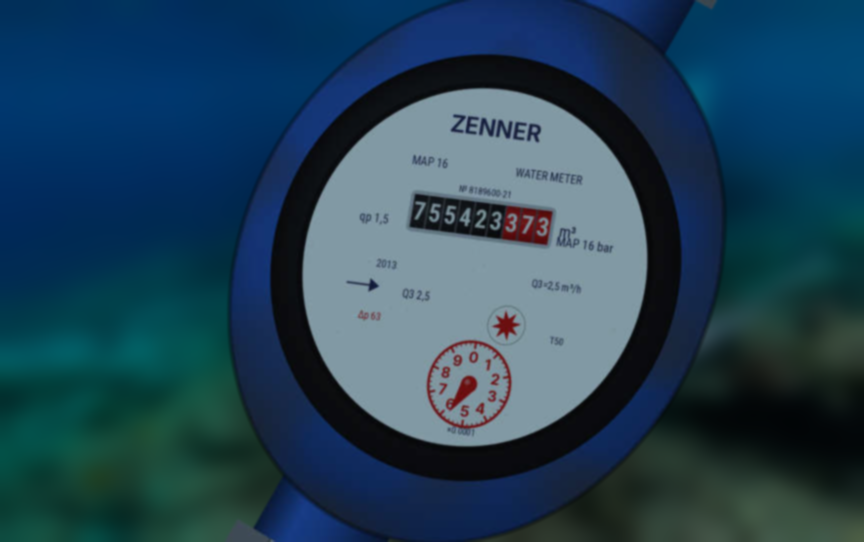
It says 755423.3735 m³
